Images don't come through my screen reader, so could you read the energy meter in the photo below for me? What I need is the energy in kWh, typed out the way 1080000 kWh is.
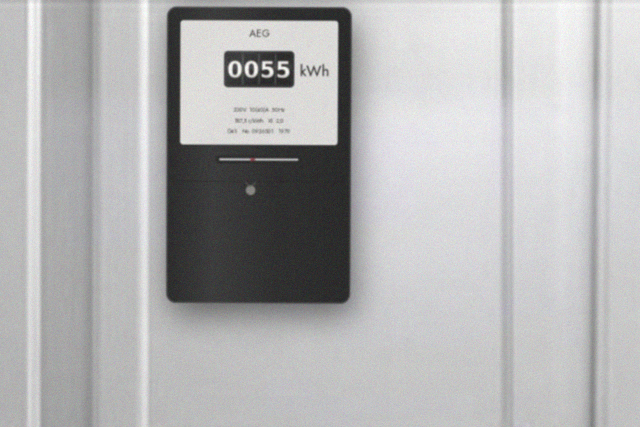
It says 55 kWh
